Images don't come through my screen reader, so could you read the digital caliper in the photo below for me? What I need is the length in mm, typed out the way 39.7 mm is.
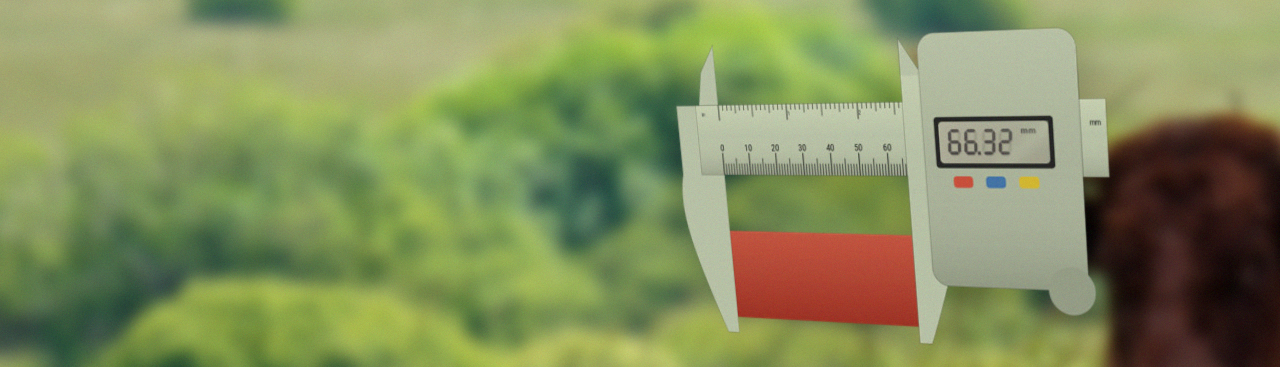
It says 66.32 mm
